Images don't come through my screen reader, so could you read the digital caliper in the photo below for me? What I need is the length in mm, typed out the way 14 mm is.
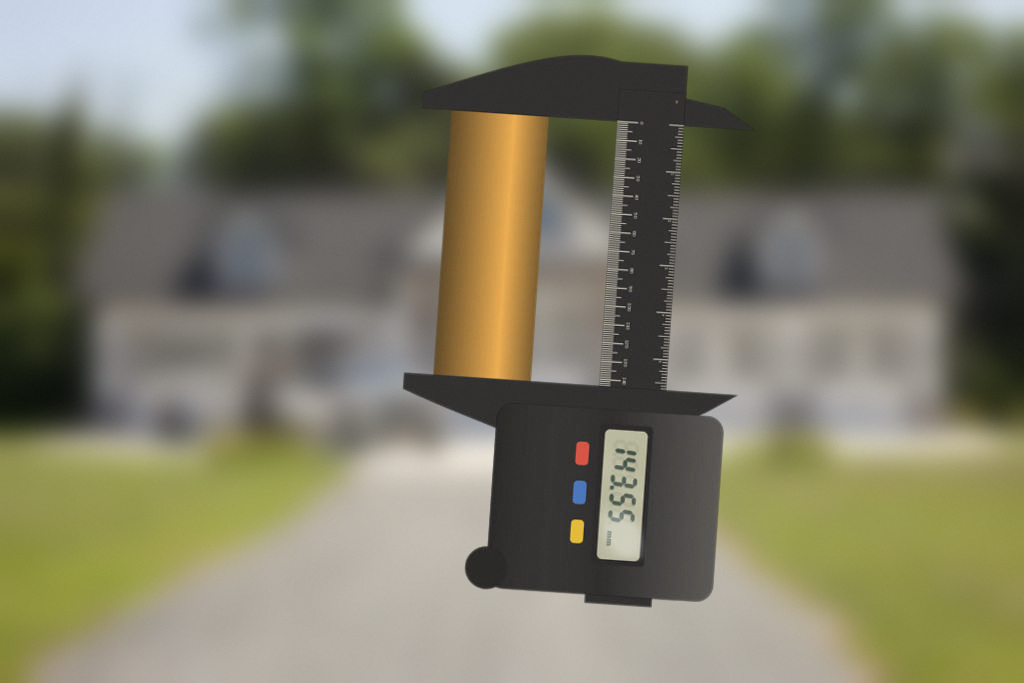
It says 143.55 mm
